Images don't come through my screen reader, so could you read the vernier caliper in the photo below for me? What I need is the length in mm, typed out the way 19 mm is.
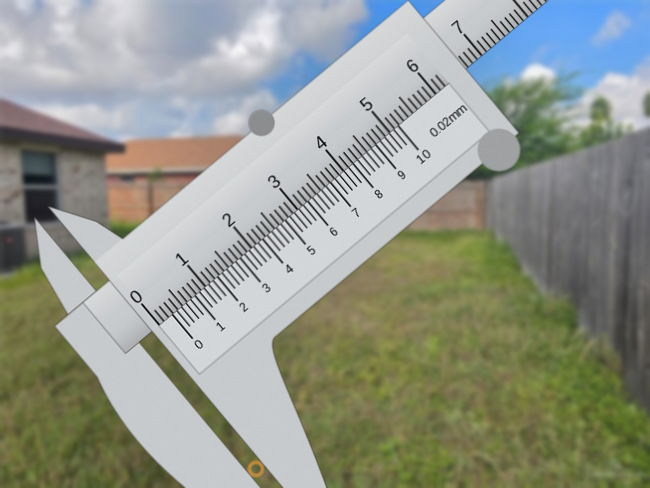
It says 2.8 mm
